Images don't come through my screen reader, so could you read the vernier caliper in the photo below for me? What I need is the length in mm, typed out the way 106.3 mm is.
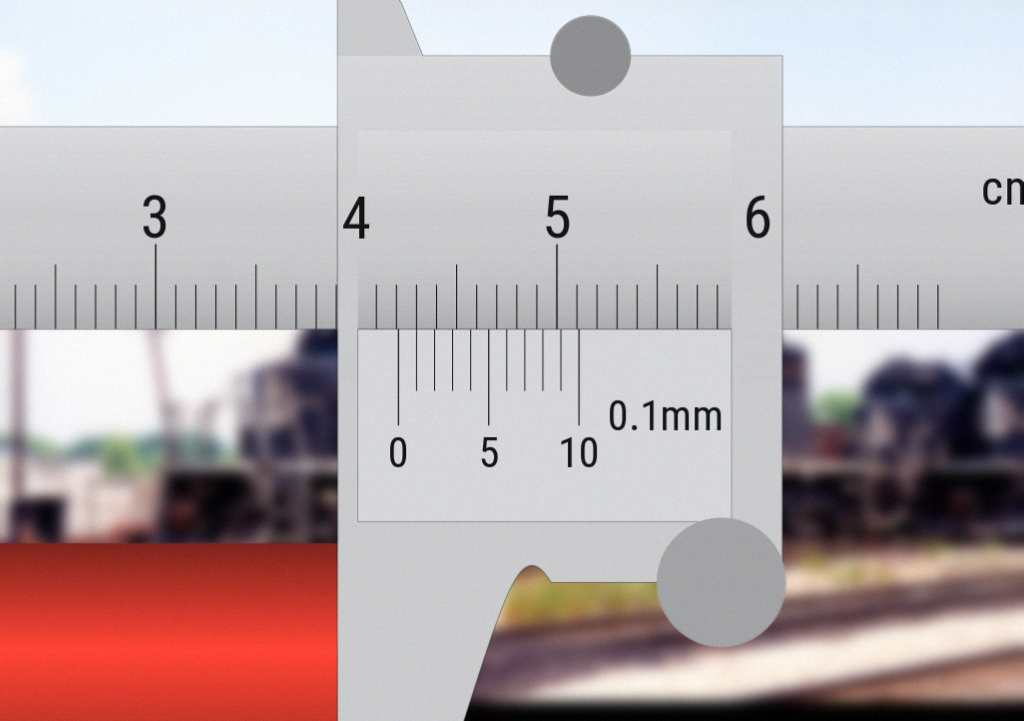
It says 42.1 mm
